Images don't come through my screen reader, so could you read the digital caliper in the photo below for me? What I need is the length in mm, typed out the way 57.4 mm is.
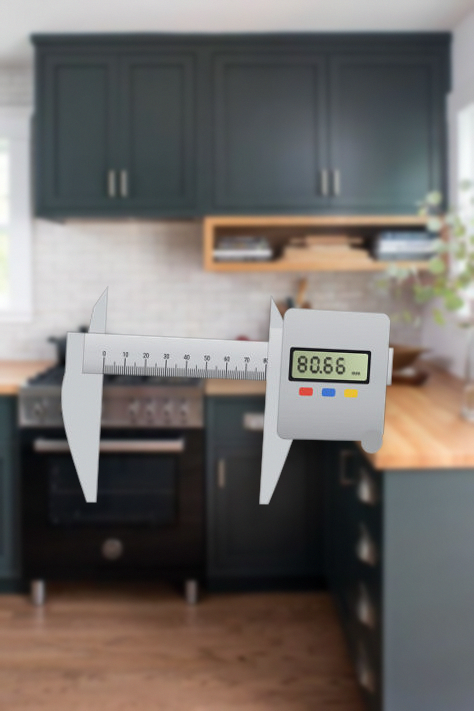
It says 80.66 mm
